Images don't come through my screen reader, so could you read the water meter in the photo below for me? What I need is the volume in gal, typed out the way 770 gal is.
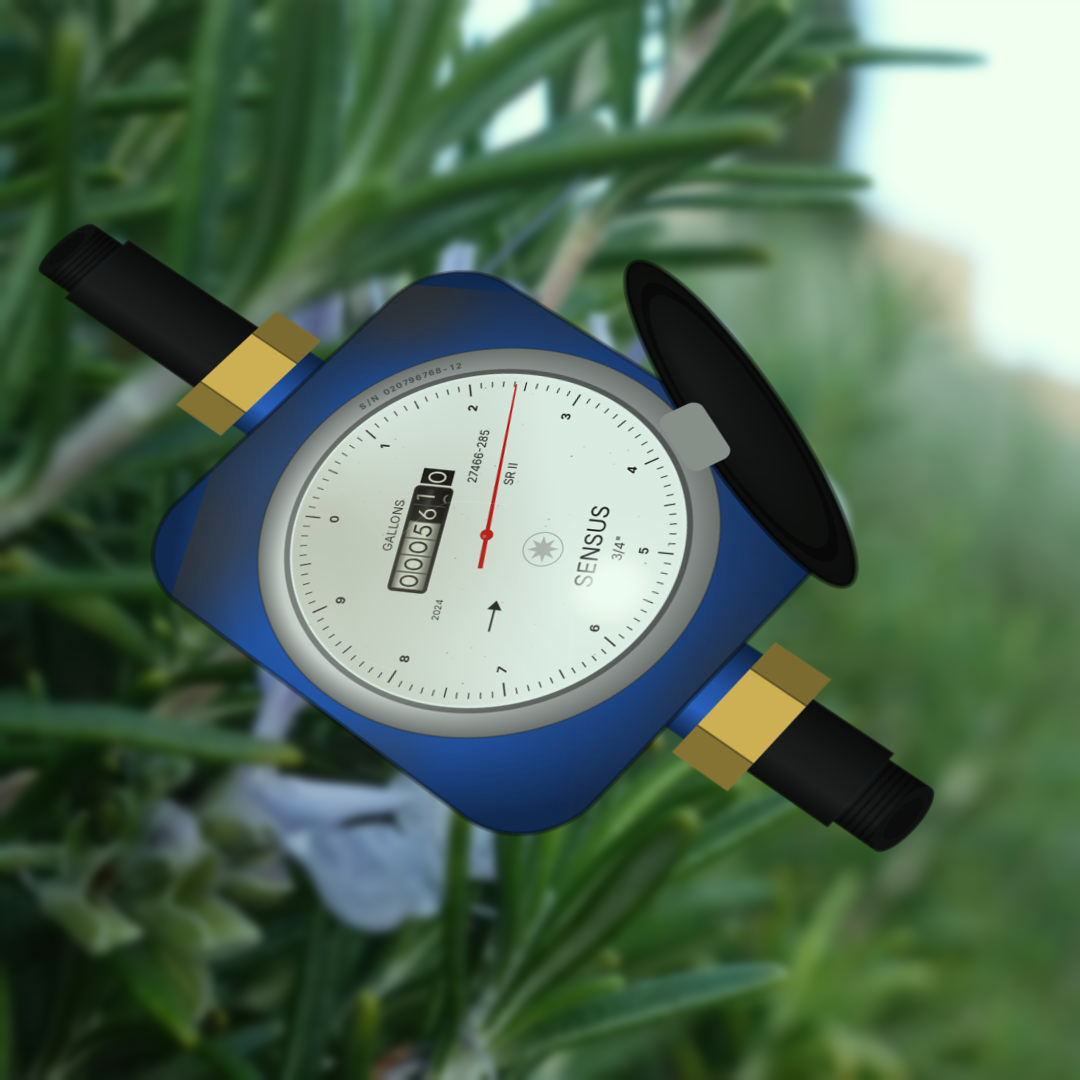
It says 5612.4 gal
